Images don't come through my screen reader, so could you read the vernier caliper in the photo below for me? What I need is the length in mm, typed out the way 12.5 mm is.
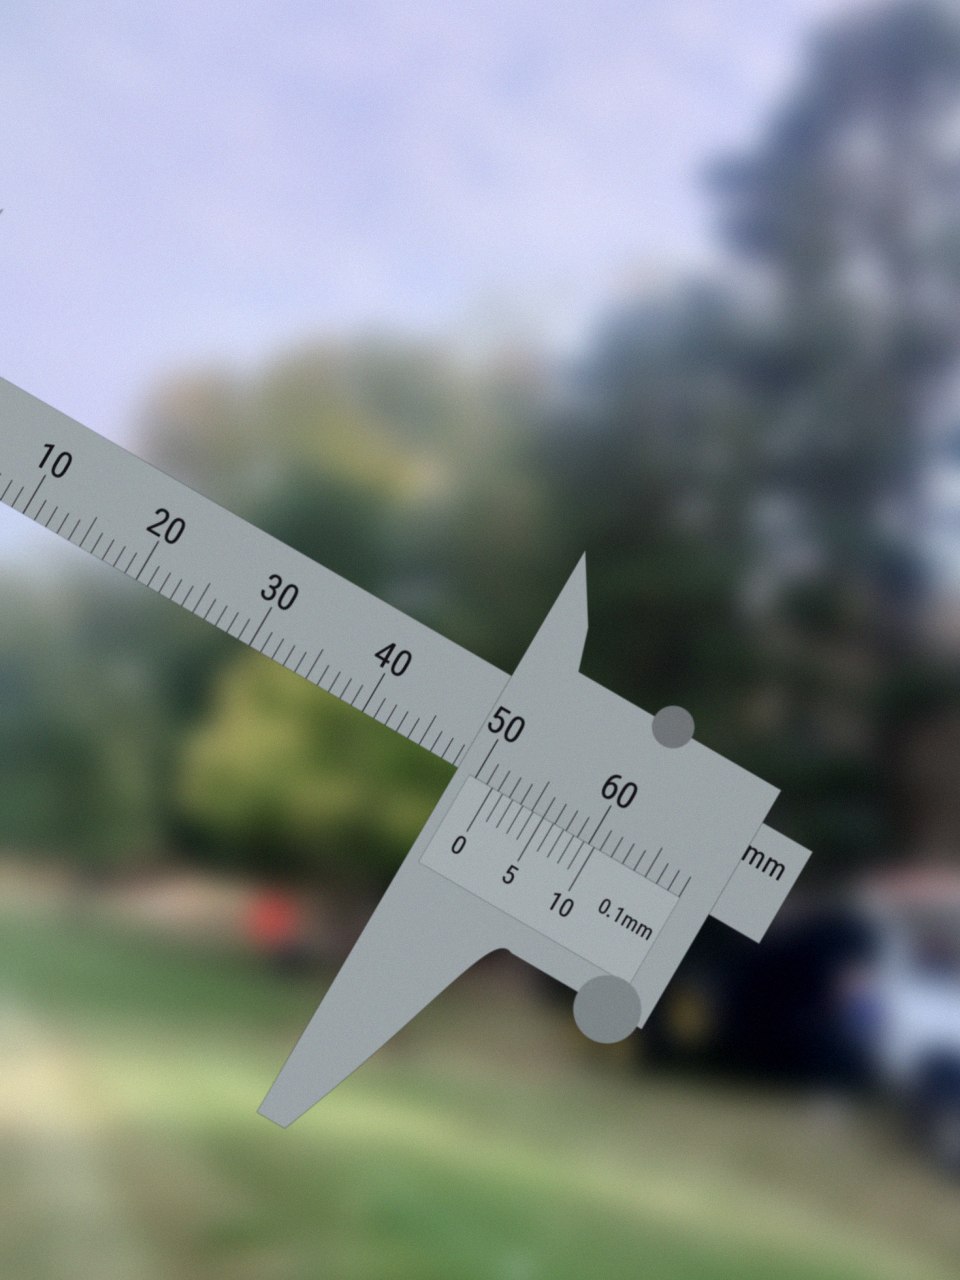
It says 51.5 mm
